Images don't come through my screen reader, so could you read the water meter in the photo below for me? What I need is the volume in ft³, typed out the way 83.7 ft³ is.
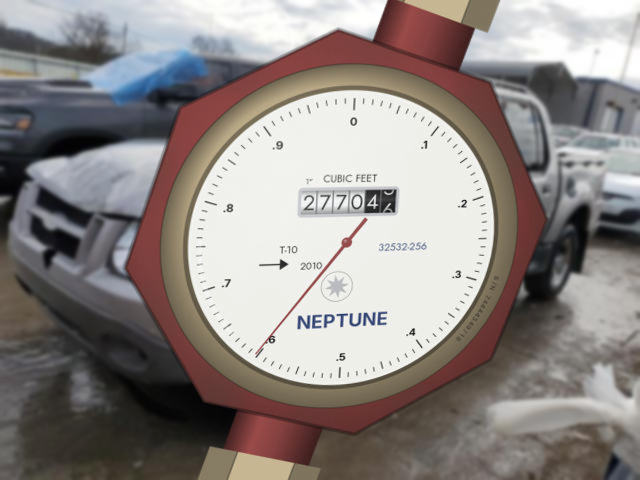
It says 277045.60 ft³
